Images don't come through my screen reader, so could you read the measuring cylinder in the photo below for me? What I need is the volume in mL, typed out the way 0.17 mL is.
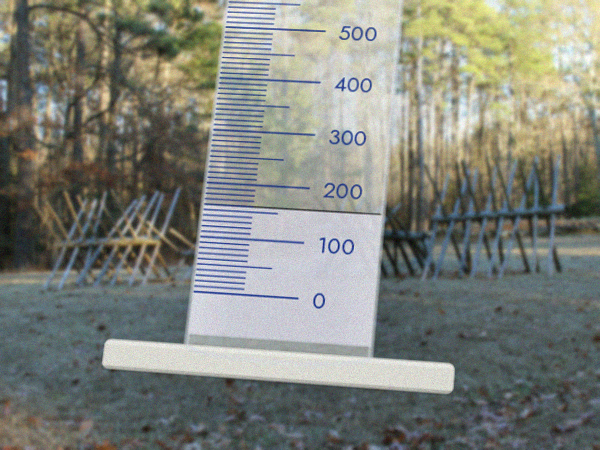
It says 160 mL
